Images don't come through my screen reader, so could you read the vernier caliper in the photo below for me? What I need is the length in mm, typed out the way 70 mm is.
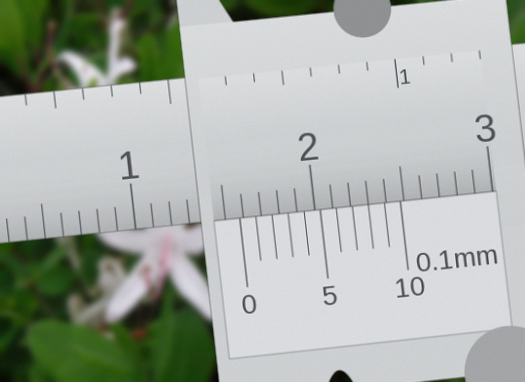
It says 15.8 mm
